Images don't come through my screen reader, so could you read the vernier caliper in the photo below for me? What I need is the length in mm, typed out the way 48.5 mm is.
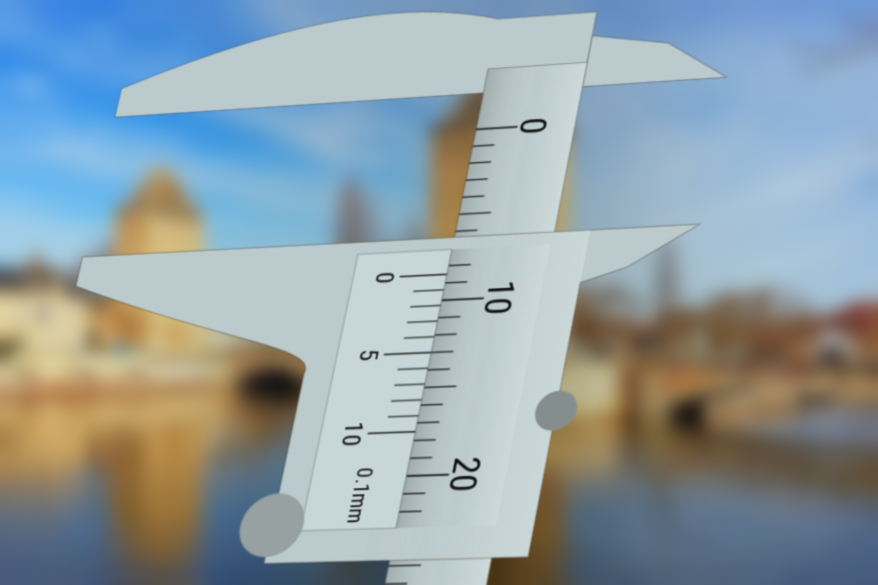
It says 8.5 mm
